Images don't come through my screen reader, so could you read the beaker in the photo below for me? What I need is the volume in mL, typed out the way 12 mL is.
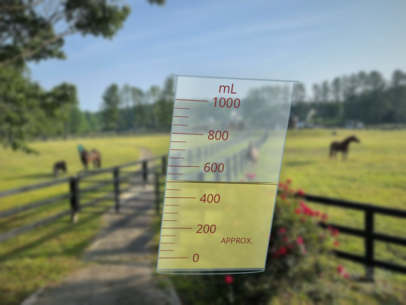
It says 500 mL
